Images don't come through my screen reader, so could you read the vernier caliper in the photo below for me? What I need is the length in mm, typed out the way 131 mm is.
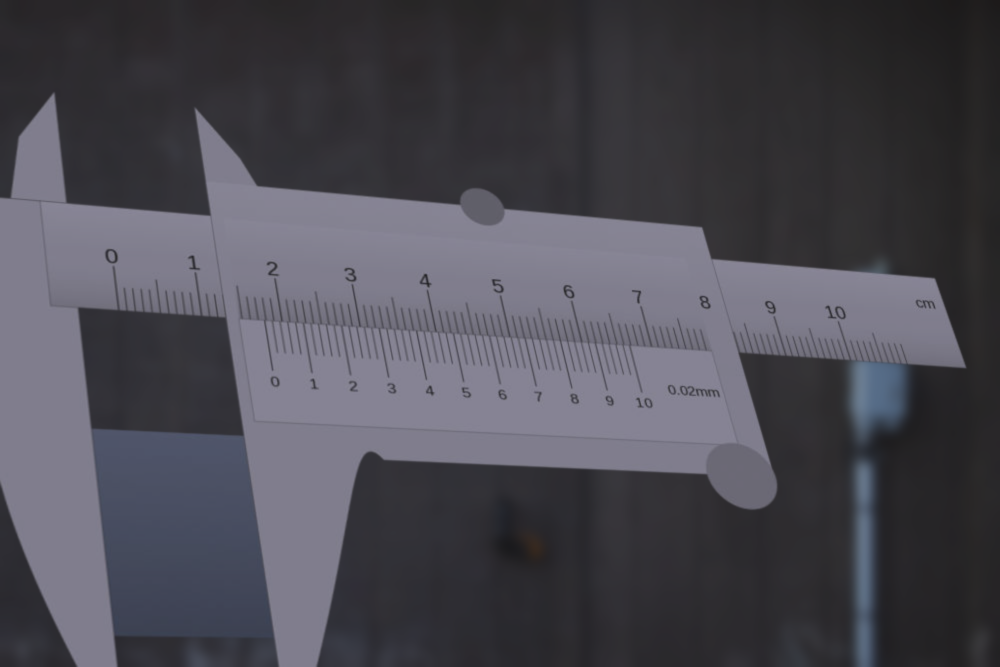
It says 17.8 mm
